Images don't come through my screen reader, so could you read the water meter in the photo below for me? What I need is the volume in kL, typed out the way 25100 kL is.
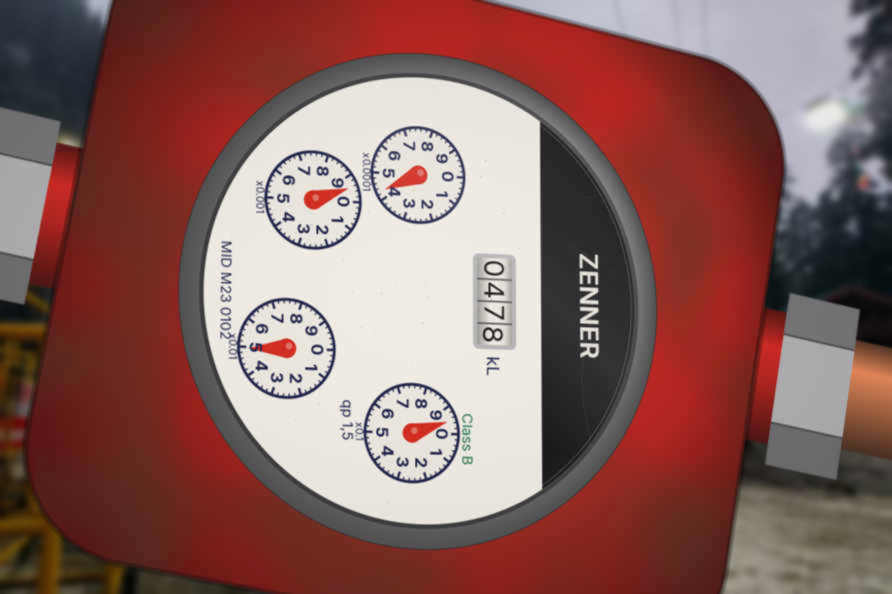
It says 477.9494 kL
